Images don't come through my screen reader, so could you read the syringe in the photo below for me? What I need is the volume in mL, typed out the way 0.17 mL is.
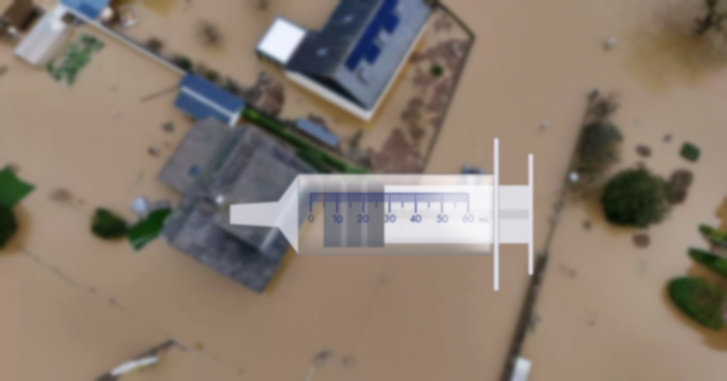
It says 5 mL
